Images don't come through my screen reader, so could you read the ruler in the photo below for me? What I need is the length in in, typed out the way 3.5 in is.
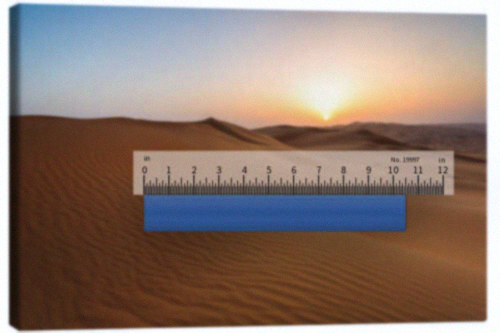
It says 10.5 in
